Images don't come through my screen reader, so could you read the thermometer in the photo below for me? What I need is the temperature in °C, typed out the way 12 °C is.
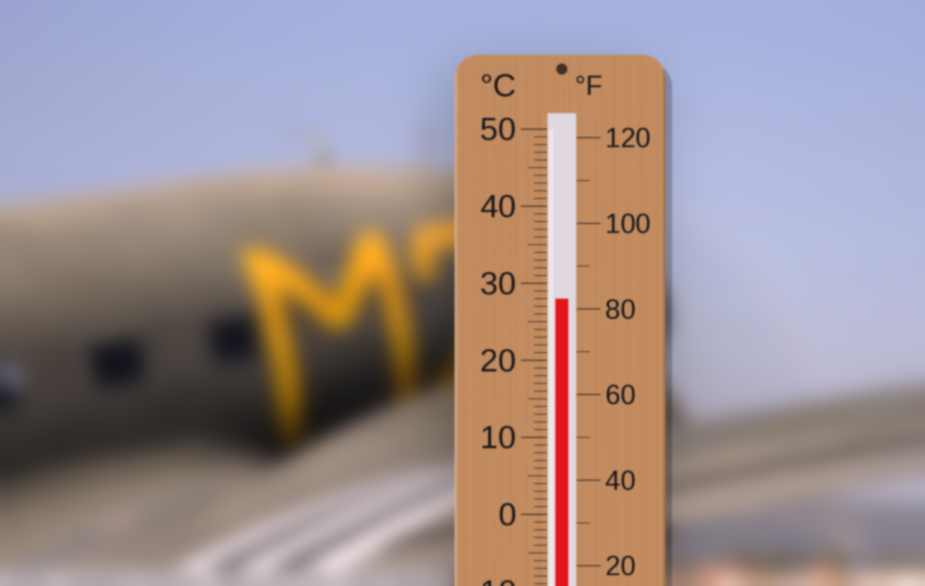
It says 28 °C
